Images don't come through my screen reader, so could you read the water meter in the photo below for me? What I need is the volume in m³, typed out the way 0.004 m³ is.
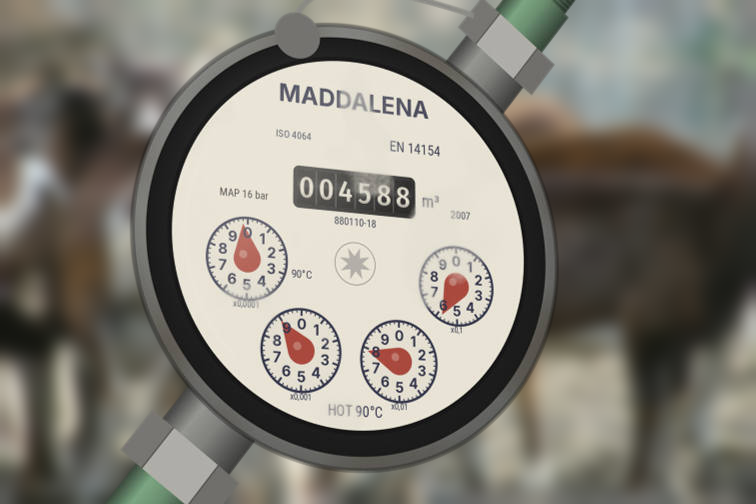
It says 4588.5789 m³
